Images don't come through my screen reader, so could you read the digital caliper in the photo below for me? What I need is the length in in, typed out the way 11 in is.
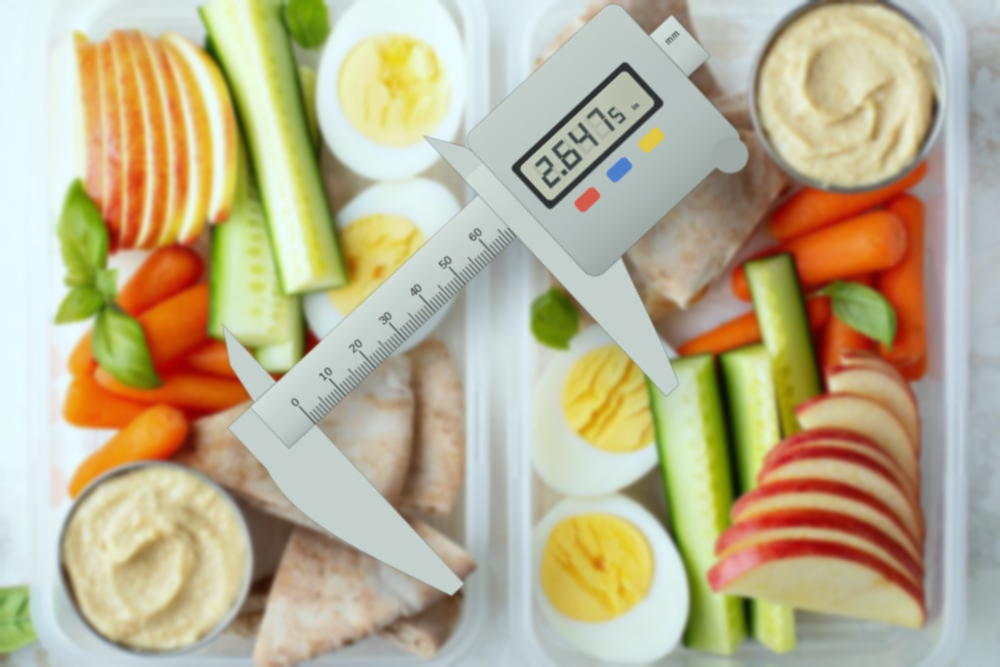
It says 2.6475 in
